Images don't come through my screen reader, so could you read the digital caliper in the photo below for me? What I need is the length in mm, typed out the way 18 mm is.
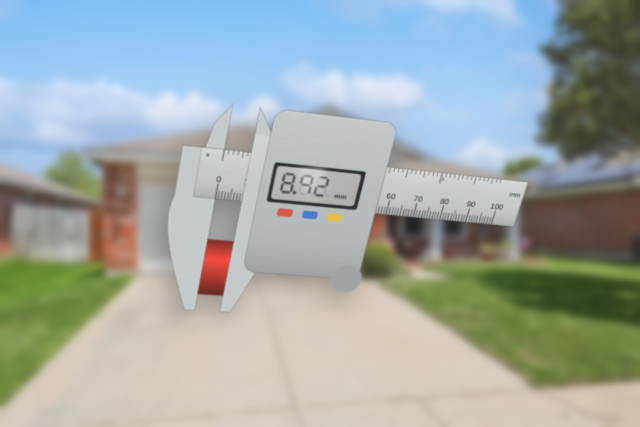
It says 8.92 mm
